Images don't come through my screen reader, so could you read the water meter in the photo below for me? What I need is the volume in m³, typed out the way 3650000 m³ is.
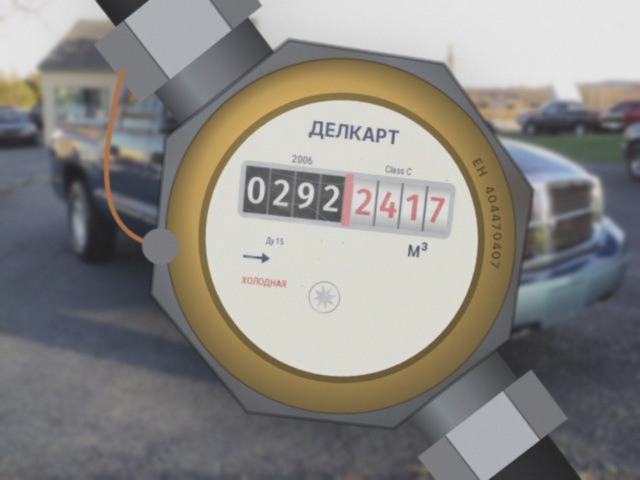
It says 292.2417 m³
